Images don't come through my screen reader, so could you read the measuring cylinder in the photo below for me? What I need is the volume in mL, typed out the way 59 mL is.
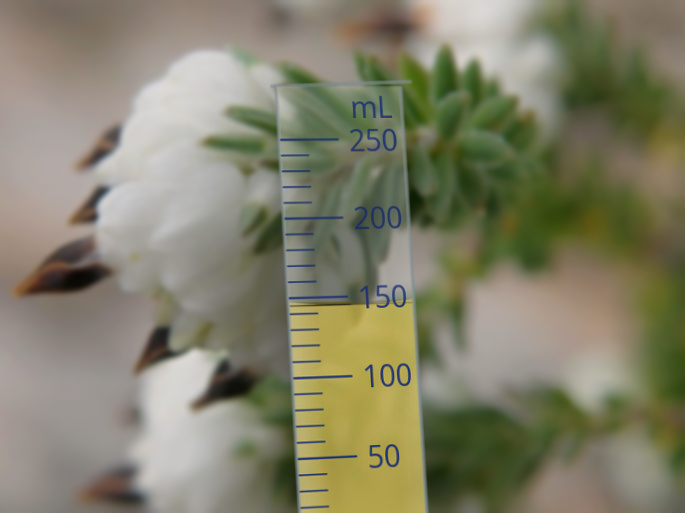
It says 145 mL
